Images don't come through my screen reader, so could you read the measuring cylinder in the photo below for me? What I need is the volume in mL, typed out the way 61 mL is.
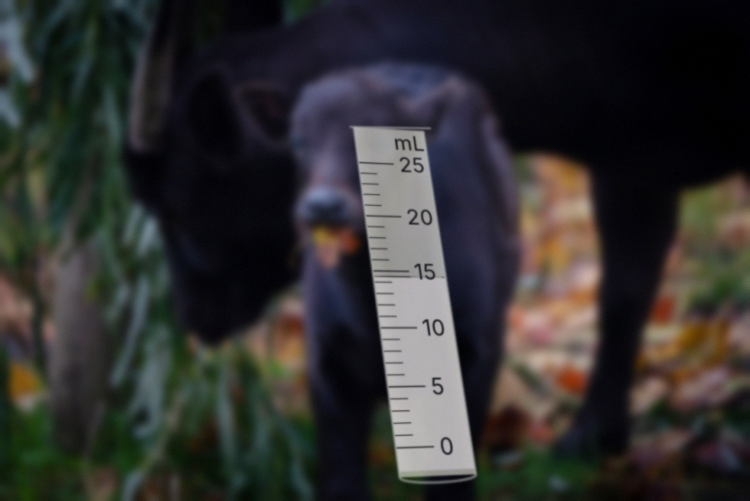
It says 14.5 mL
